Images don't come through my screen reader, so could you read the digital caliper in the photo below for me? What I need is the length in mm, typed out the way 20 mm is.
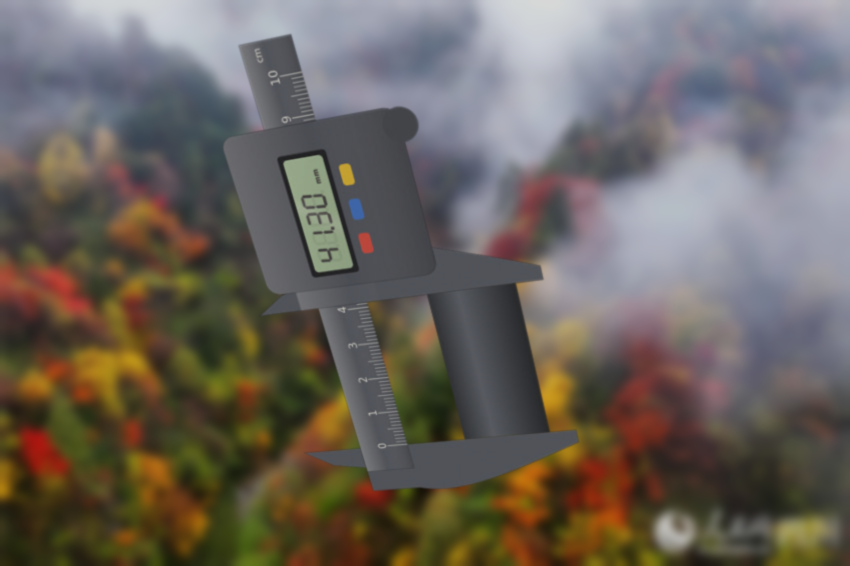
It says 41.30 mm
